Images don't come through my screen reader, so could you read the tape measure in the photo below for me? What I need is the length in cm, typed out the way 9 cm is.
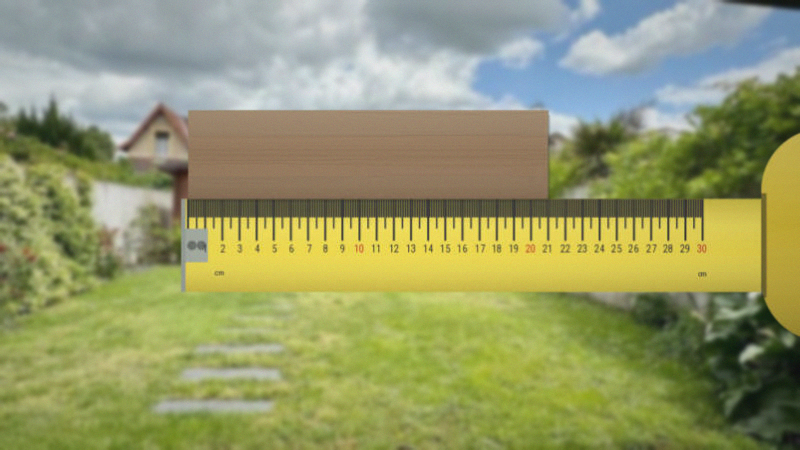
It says 21 cm
